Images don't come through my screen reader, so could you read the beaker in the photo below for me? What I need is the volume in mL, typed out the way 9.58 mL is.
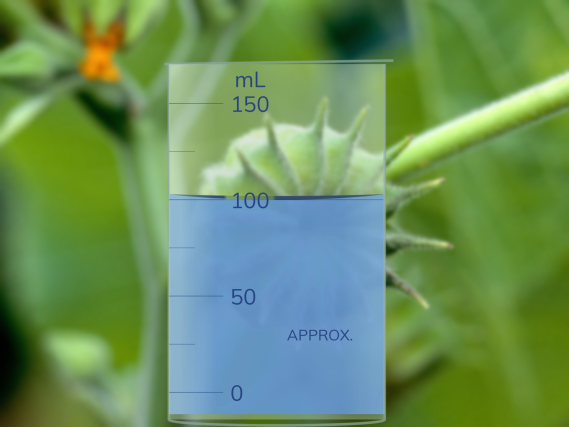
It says 100 mL
